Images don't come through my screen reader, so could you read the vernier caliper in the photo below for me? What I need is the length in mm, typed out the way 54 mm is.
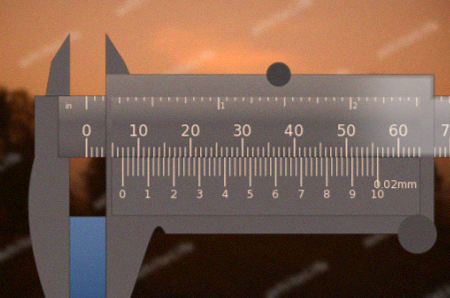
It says 7.0 mm
